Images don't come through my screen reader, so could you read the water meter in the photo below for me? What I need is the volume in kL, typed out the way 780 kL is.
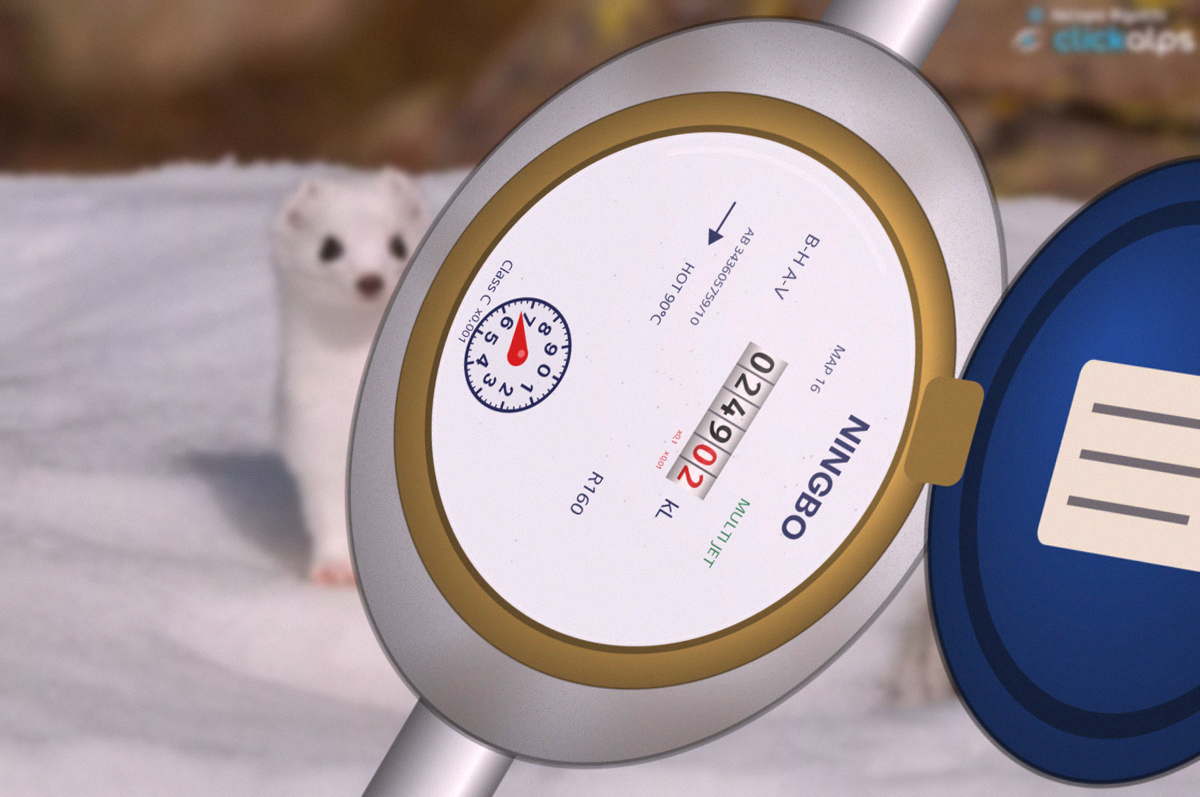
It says 249.026 kL
